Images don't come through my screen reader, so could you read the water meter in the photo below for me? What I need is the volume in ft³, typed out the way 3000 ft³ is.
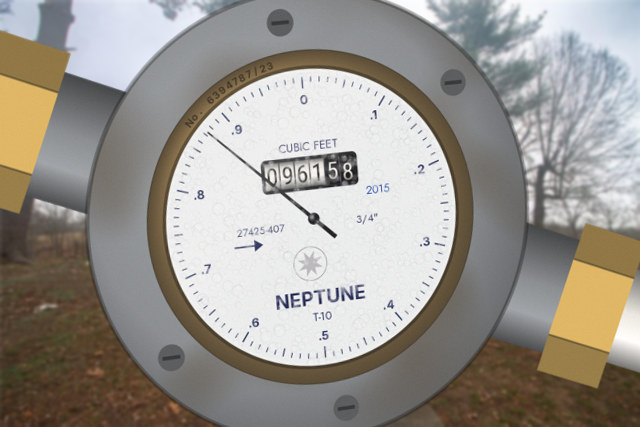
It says 96157.87 ft³
